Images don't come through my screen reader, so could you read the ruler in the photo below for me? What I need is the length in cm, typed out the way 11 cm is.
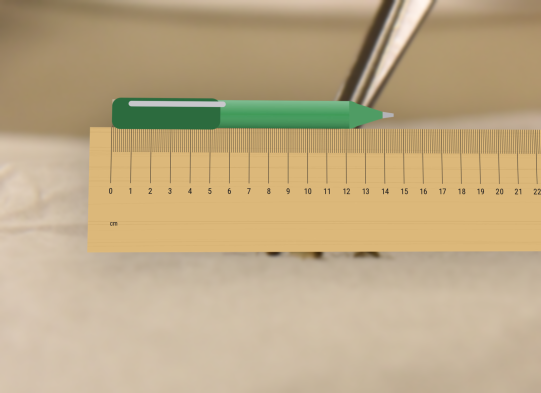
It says 14.5 cm
